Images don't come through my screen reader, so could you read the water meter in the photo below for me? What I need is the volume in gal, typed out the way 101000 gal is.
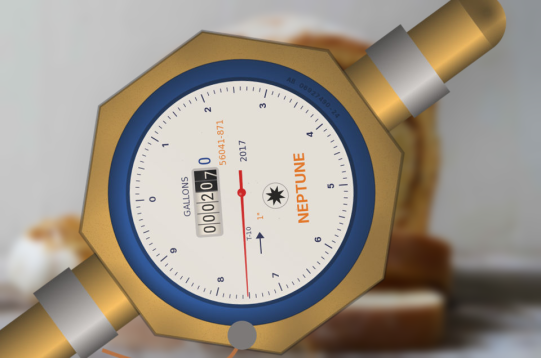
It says 2067.5 gal
